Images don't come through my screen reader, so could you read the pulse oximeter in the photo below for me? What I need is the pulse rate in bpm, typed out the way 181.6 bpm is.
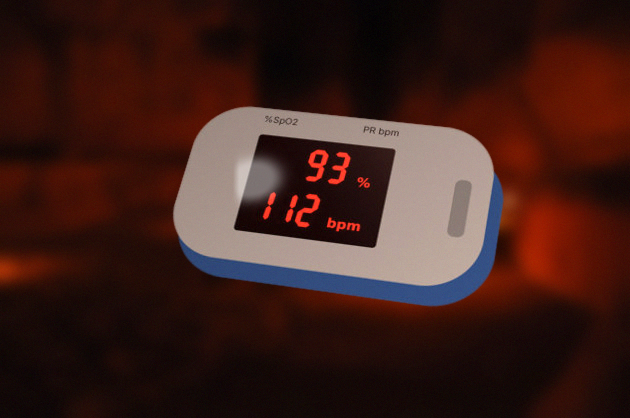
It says 112 bpm
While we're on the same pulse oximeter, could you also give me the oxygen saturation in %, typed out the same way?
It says 93 %
